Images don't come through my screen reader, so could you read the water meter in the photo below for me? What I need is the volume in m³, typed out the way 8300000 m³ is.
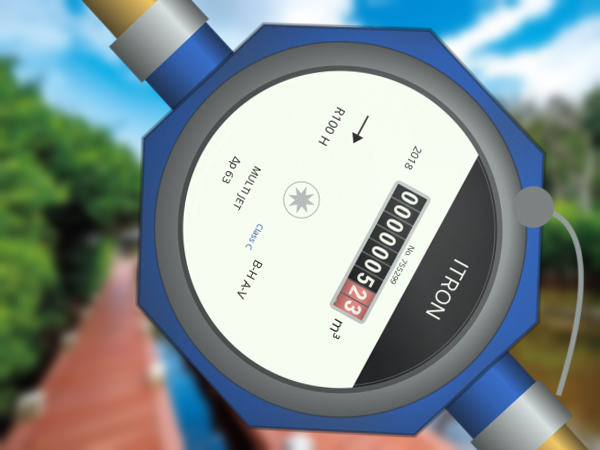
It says 5.23 m³
